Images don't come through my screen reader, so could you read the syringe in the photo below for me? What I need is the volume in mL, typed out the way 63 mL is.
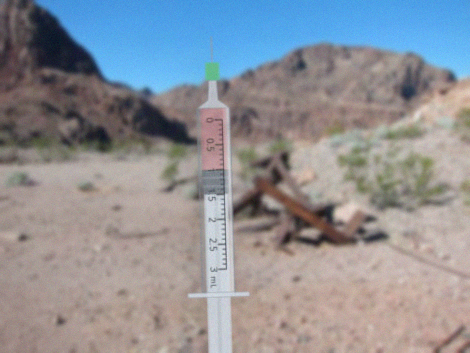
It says 1 mL
